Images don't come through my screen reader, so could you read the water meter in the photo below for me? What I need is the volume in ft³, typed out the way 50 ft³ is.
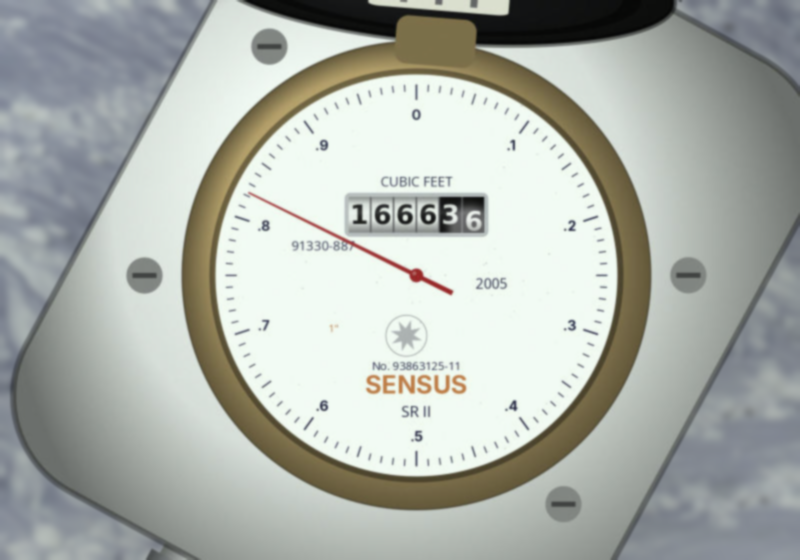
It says 166635.82 ft³
